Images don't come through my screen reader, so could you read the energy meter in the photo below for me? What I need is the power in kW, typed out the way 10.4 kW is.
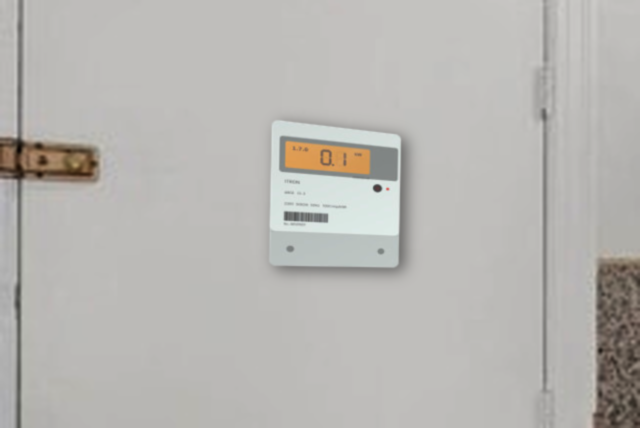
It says 0.1 kW
